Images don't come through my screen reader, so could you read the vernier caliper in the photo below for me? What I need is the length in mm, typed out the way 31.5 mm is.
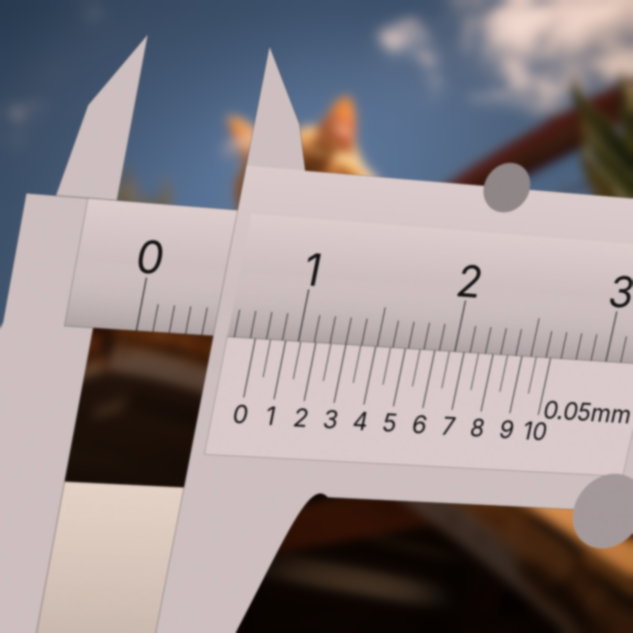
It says 7.3 mm
